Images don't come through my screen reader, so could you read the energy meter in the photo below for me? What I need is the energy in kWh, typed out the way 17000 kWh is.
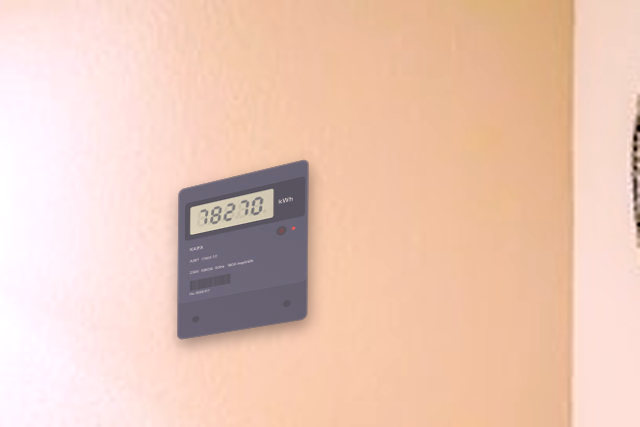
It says 78270 kWh
